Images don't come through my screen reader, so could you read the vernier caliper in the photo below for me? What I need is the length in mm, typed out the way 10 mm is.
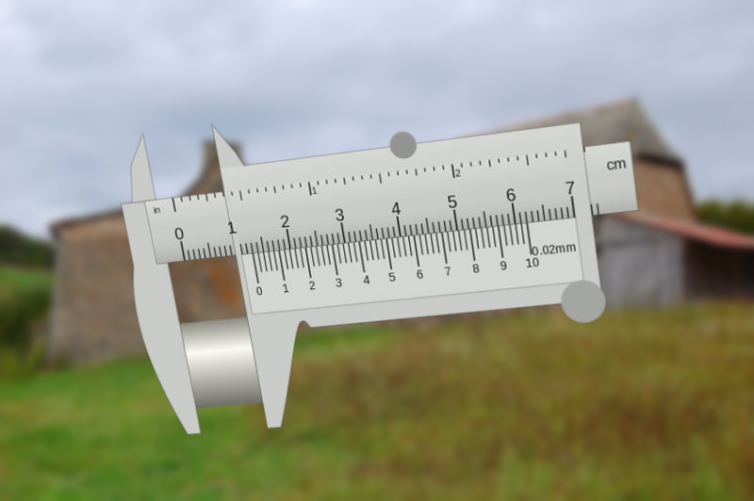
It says 13.0 mm
